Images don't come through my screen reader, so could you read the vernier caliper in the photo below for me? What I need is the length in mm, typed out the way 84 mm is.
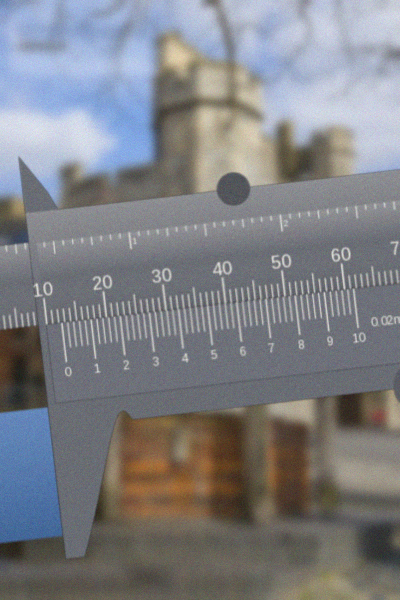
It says 12.5 mm
